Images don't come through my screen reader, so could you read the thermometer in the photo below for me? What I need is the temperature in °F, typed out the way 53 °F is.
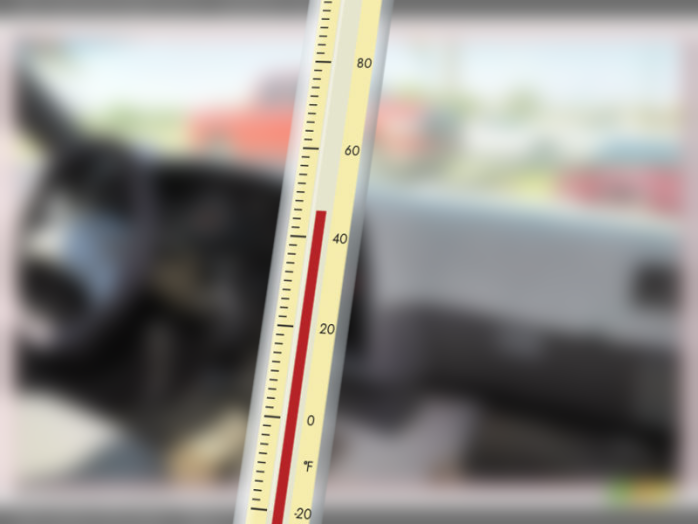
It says 46 °F
